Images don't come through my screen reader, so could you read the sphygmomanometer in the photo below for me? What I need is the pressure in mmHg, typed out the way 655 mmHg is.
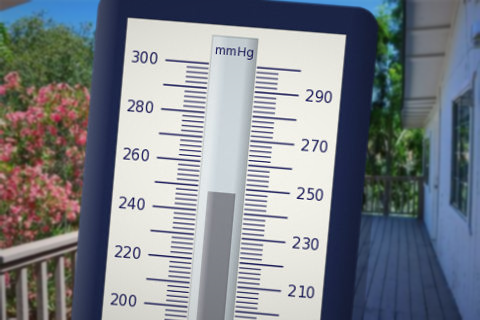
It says 248 mmHg
